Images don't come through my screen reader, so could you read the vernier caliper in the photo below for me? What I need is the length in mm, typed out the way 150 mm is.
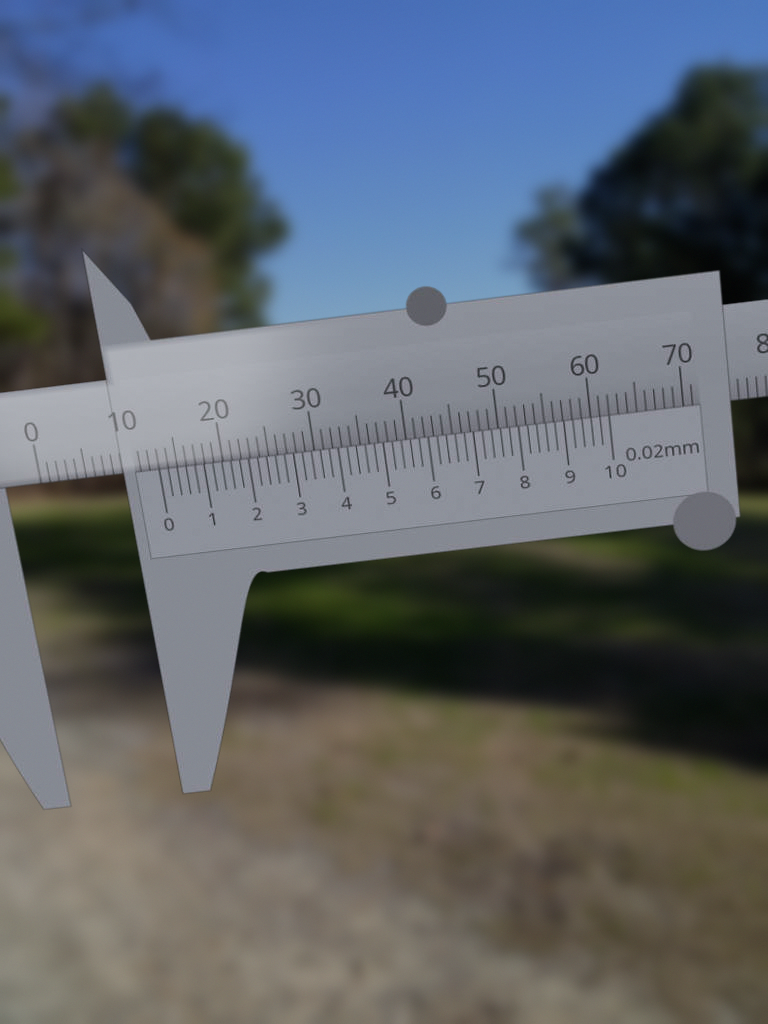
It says 13.0 mm
